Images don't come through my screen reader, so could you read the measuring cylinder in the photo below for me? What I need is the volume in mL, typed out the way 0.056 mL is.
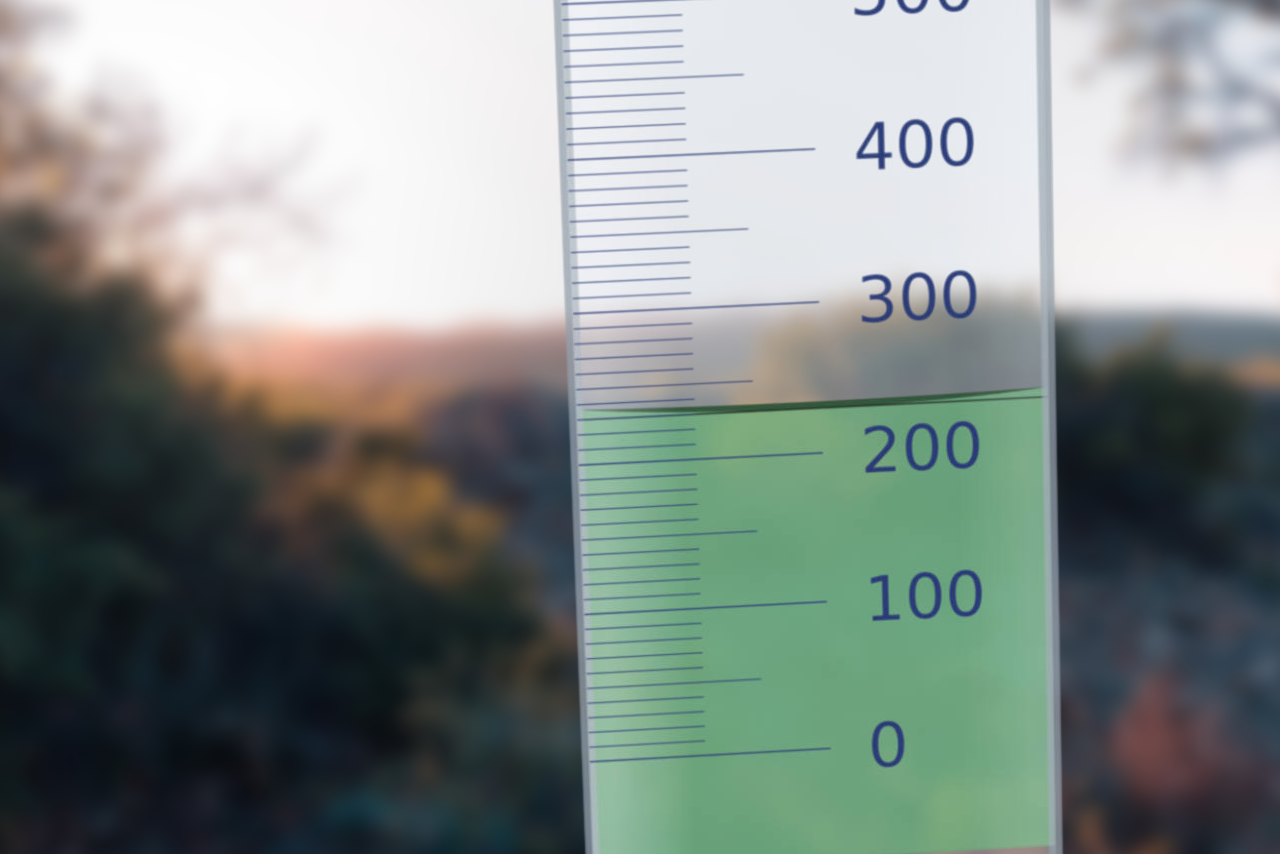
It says 230 mL
